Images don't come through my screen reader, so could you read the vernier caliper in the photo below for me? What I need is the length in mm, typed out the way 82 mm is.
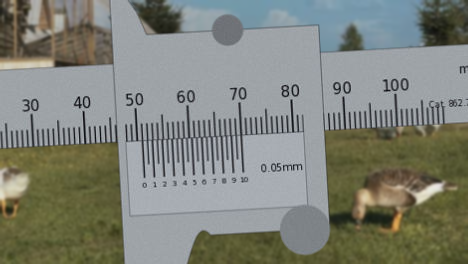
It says 51.0 mm
